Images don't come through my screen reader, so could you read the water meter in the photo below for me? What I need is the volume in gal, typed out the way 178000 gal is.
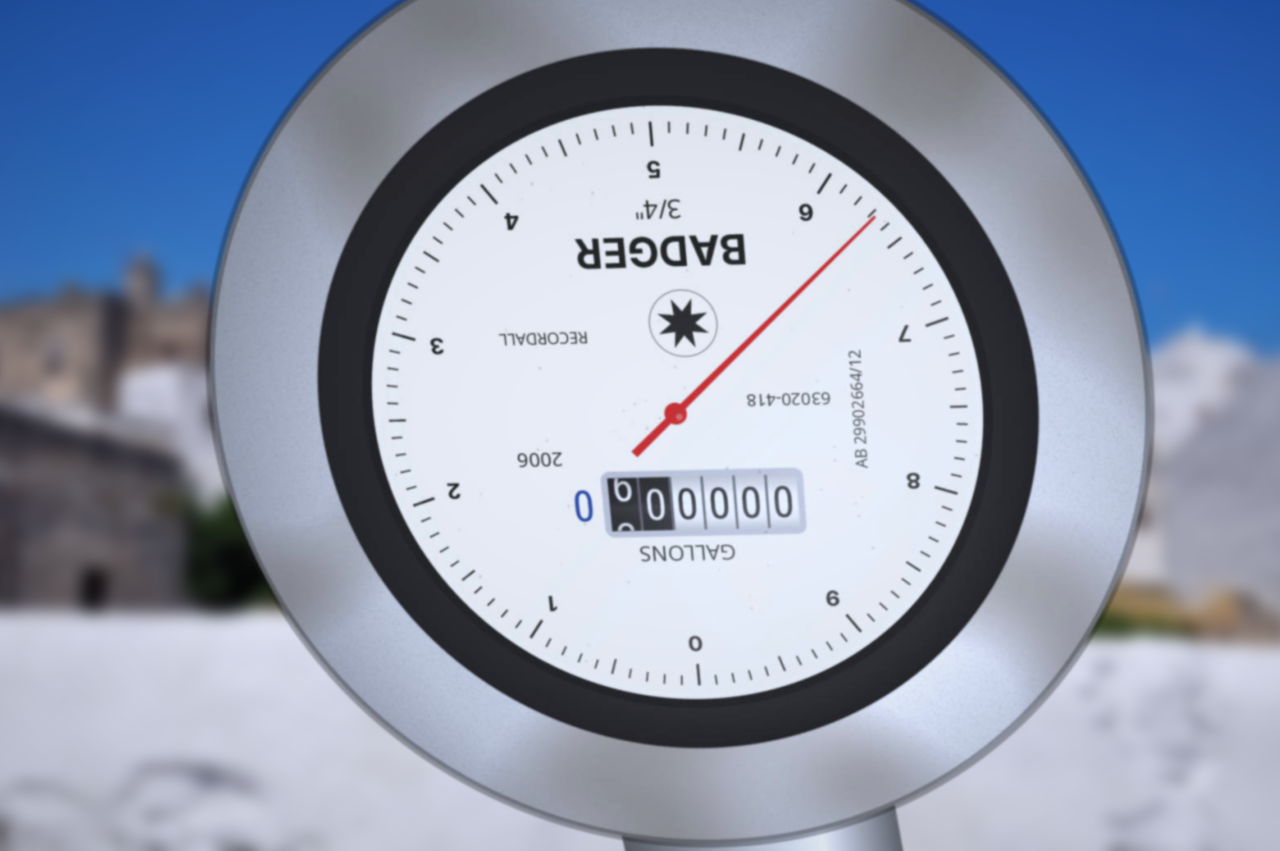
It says 86.3 gal
